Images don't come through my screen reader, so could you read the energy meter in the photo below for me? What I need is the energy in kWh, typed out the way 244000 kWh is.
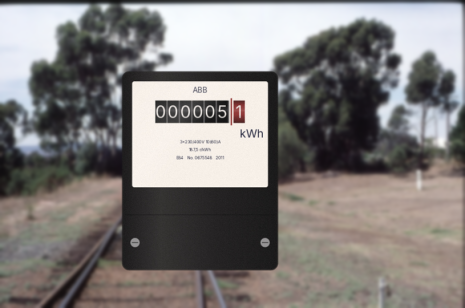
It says 5.1 kWh
